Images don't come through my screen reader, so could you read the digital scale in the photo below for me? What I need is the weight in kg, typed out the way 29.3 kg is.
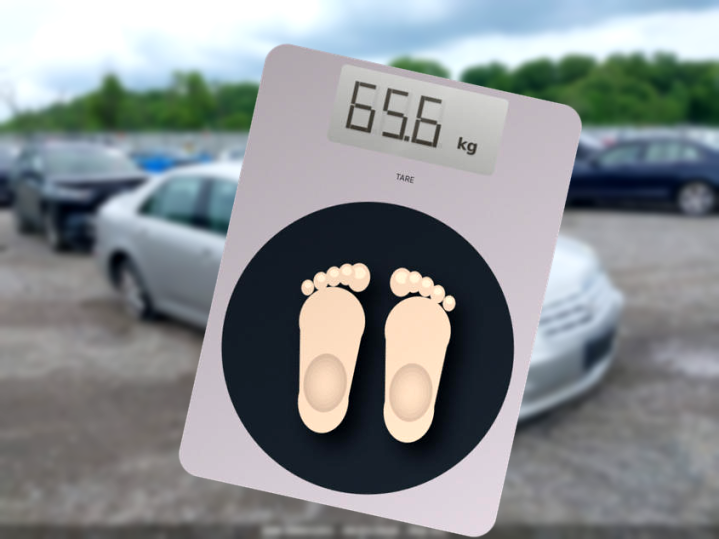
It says 65.6 kg
